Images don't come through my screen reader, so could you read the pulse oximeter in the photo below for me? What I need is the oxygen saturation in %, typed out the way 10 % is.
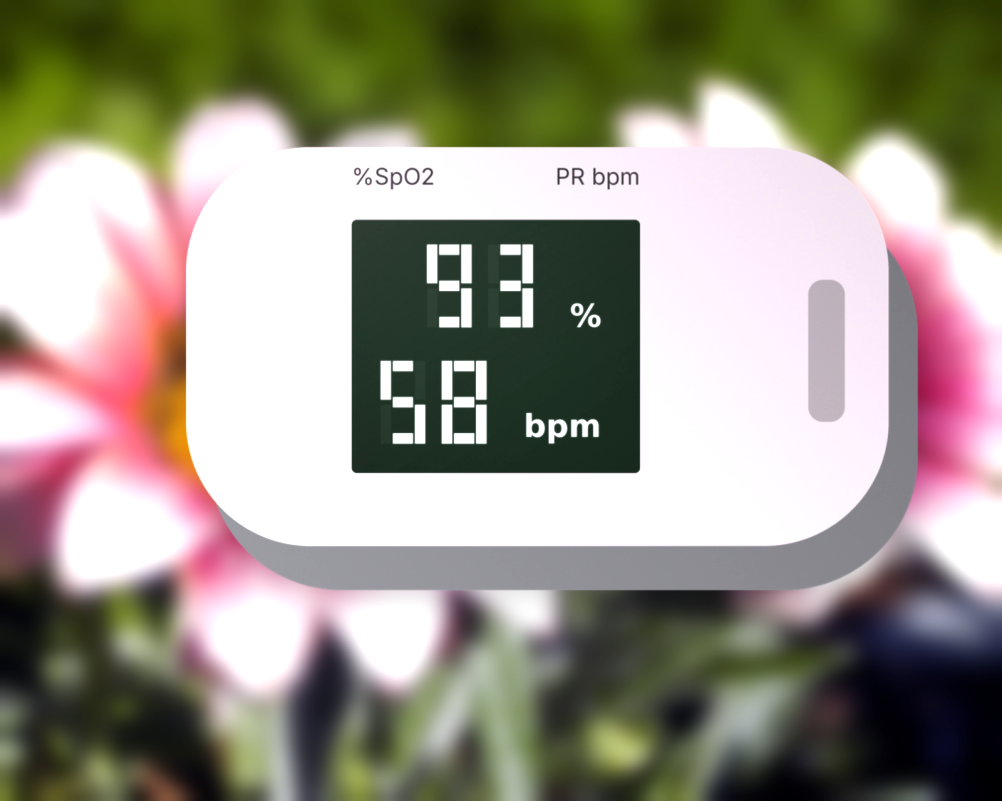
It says 93 %
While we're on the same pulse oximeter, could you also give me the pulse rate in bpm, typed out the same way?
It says 58 bpm
